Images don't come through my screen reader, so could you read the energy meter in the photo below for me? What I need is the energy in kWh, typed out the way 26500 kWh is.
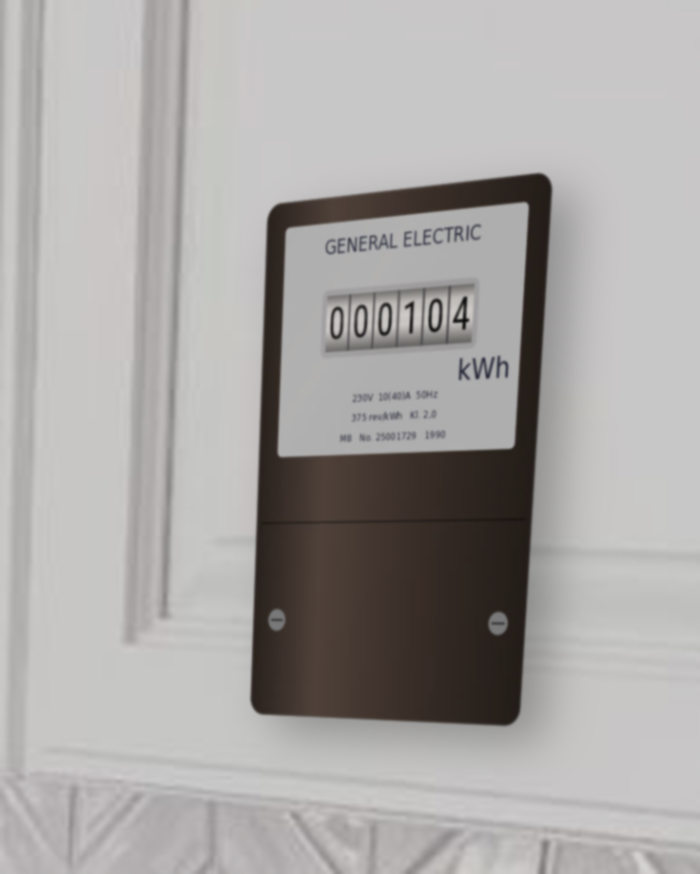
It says 104 kWh
